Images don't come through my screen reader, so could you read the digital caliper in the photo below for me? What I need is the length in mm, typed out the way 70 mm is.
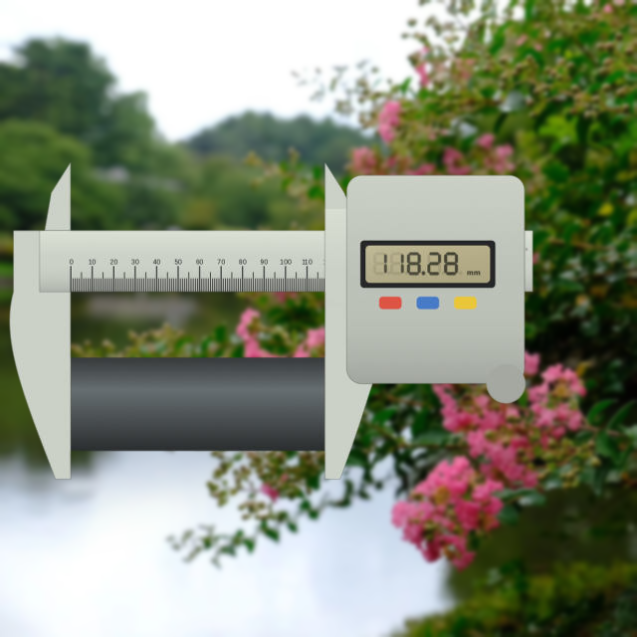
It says 118.28 mm
